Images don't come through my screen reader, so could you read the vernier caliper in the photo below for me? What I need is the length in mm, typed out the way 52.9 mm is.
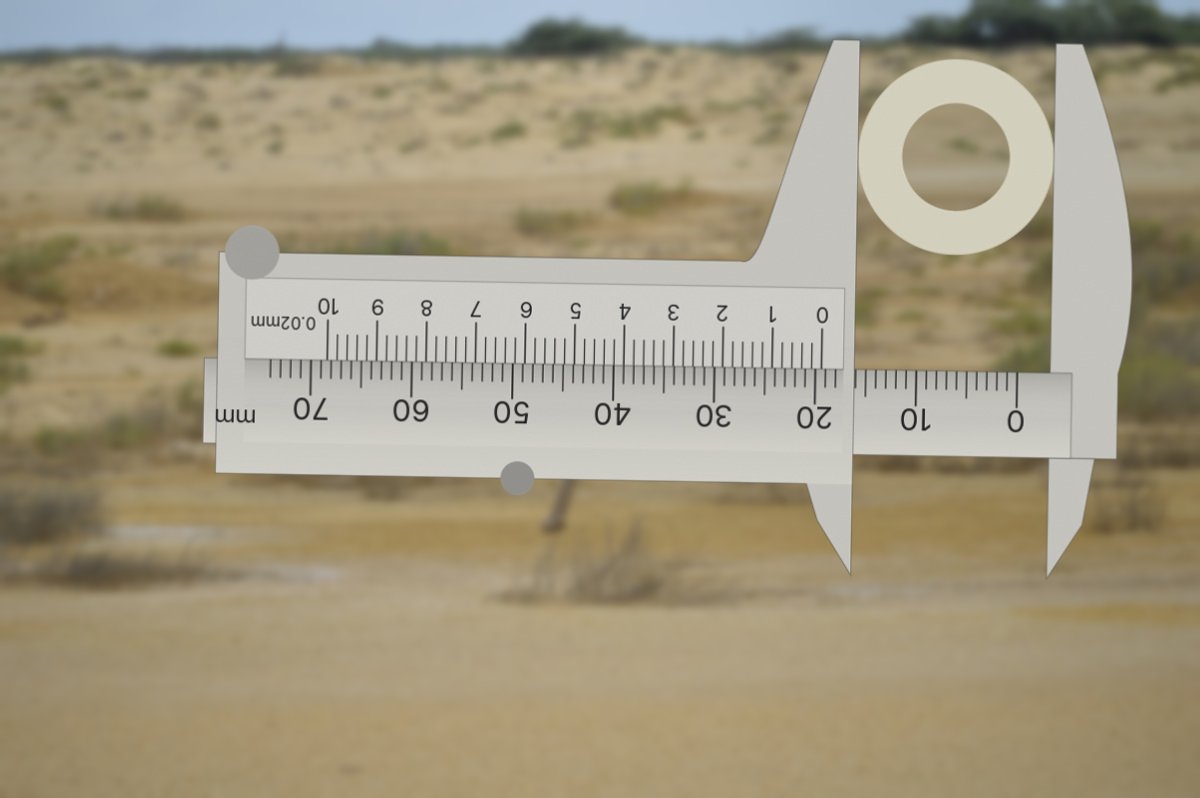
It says 19.4 mm
